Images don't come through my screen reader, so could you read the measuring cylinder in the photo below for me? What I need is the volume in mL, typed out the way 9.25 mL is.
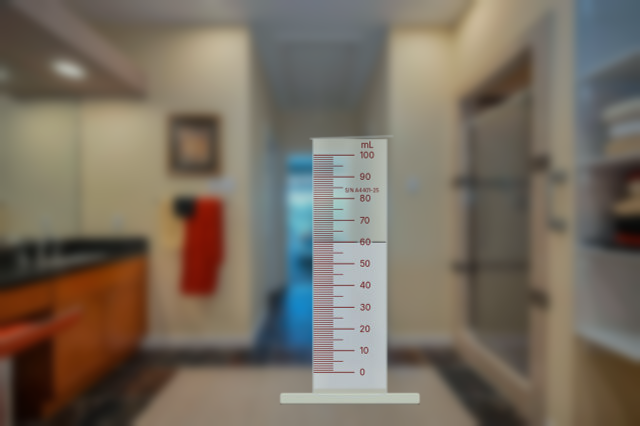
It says 60 mL
